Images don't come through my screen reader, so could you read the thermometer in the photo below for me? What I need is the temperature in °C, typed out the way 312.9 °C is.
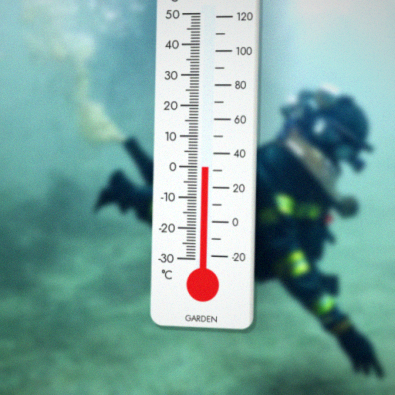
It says 0 °C
